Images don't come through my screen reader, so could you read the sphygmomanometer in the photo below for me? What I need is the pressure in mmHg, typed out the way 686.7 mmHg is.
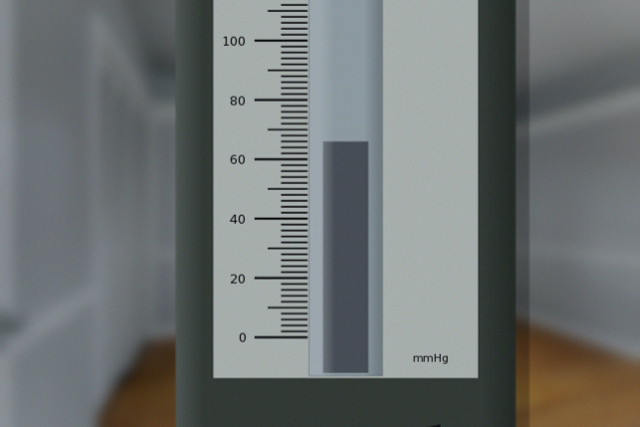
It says 66 mmHg
